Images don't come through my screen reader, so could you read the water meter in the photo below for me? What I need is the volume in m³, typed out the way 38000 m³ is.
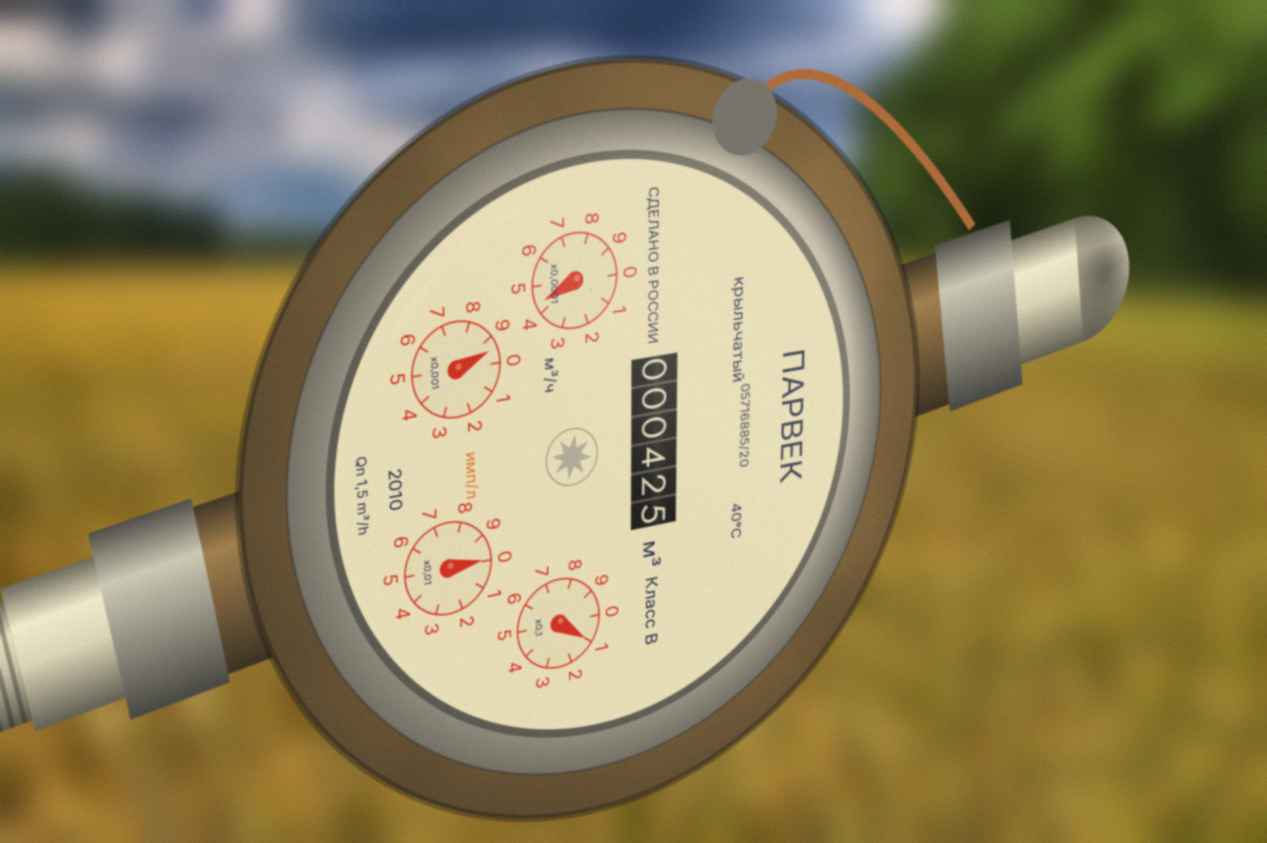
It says 425.0994 m³
